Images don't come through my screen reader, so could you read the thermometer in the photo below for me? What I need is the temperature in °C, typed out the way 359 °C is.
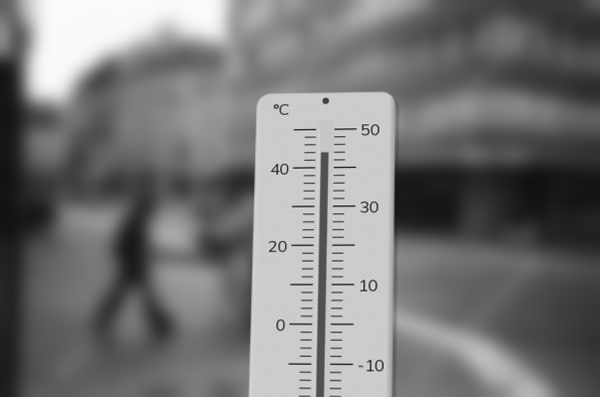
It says 44 °C
